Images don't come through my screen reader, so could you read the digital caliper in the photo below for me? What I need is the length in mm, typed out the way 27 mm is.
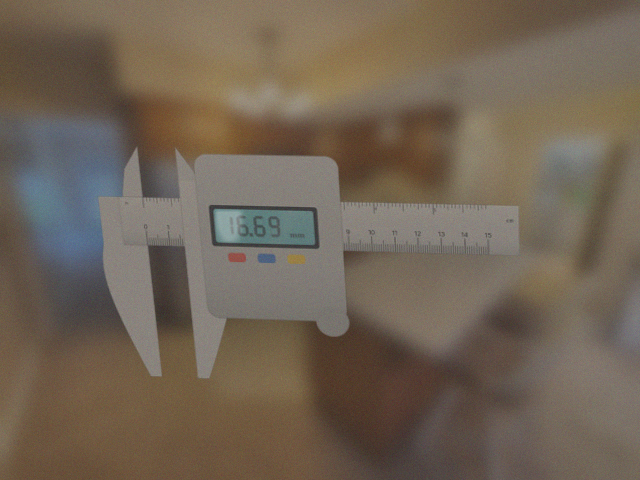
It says 16.69 mm
